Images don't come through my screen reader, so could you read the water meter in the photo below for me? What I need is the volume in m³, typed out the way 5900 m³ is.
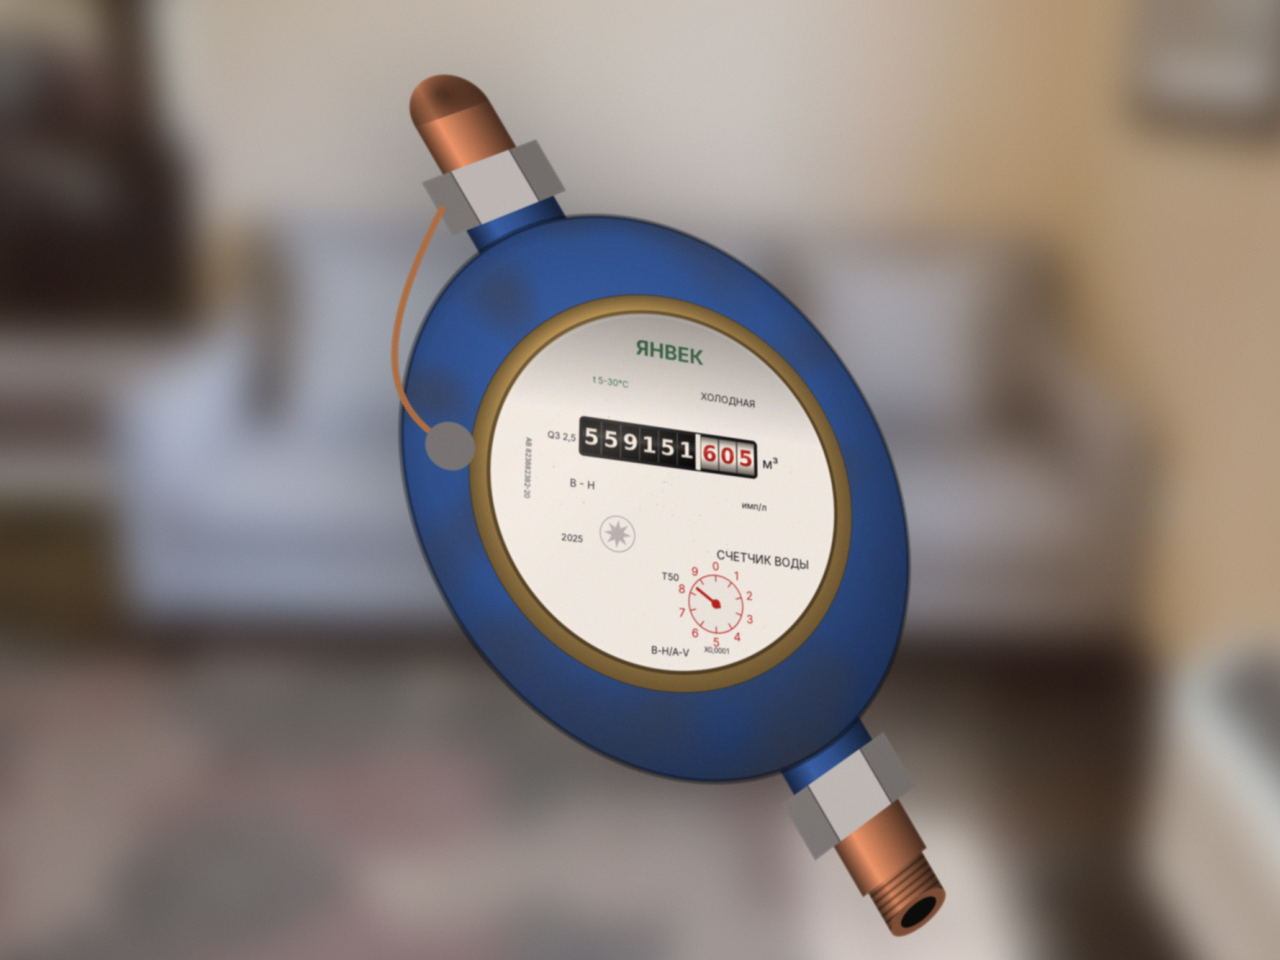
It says 559151.6058 m³
